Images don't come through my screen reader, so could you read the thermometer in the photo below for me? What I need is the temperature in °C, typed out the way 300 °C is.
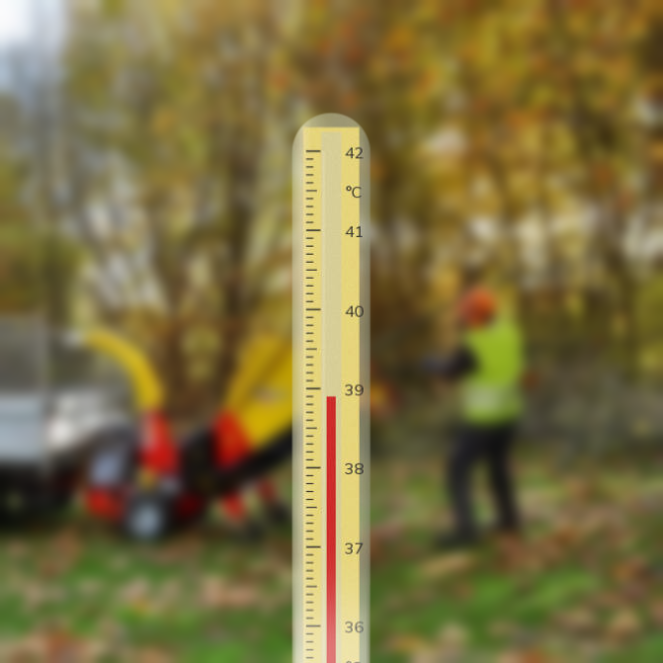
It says 38.9 °C
